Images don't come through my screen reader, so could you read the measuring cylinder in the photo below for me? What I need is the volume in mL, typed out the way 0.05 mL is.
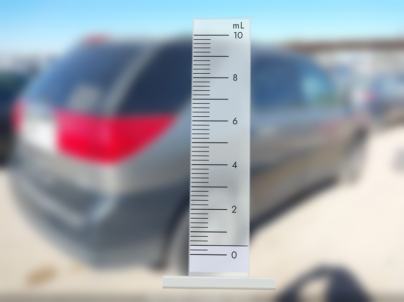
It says 0.4 mL
